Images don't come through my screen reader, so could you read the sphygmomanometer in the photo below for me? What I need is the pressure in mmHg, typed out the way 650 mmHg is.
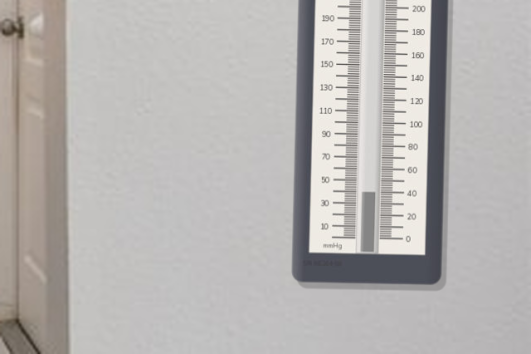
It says 40 mmHg
